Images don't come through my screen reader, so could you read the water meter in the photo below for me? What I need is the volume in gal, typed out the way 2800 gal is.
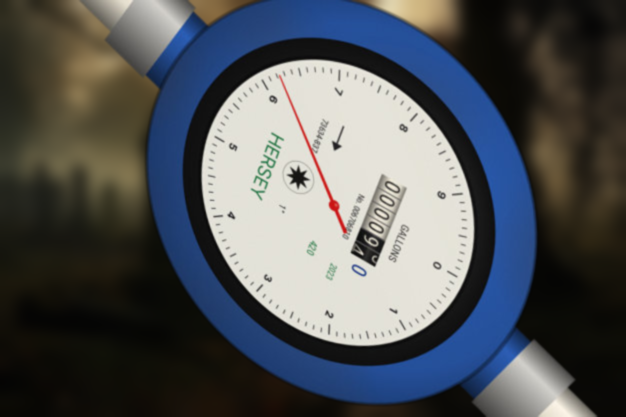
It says 936.2 gal
